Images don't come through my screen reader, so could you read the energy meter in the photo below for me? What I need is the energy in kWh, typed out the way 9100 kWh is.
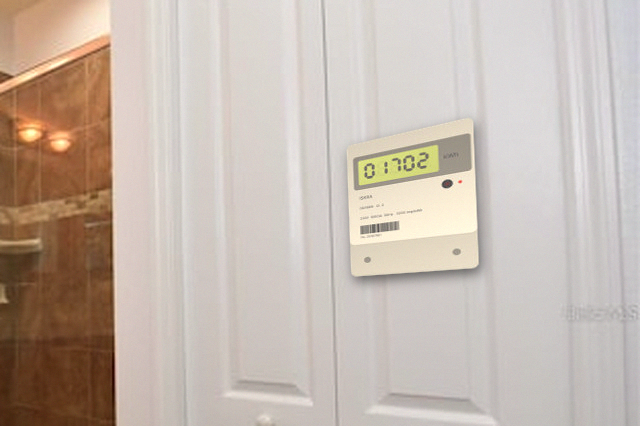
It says 1702 kWh
